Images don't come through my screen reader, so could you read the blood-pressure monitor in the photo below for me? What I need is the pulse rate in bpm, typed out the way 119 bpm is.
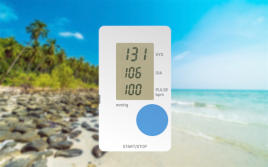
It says 100 bpm
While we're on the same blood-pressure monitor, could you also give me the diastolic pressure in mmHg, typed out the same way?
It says 106 mmHg
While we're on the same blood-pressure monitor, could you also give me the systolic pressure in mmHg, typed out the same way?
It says 131 mmHg
